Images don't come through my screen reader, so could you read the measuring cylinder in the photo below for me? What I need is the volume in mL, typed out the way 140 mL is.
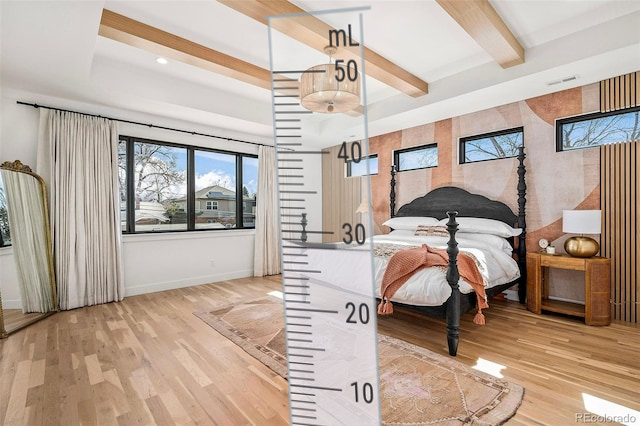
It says 28 mL
